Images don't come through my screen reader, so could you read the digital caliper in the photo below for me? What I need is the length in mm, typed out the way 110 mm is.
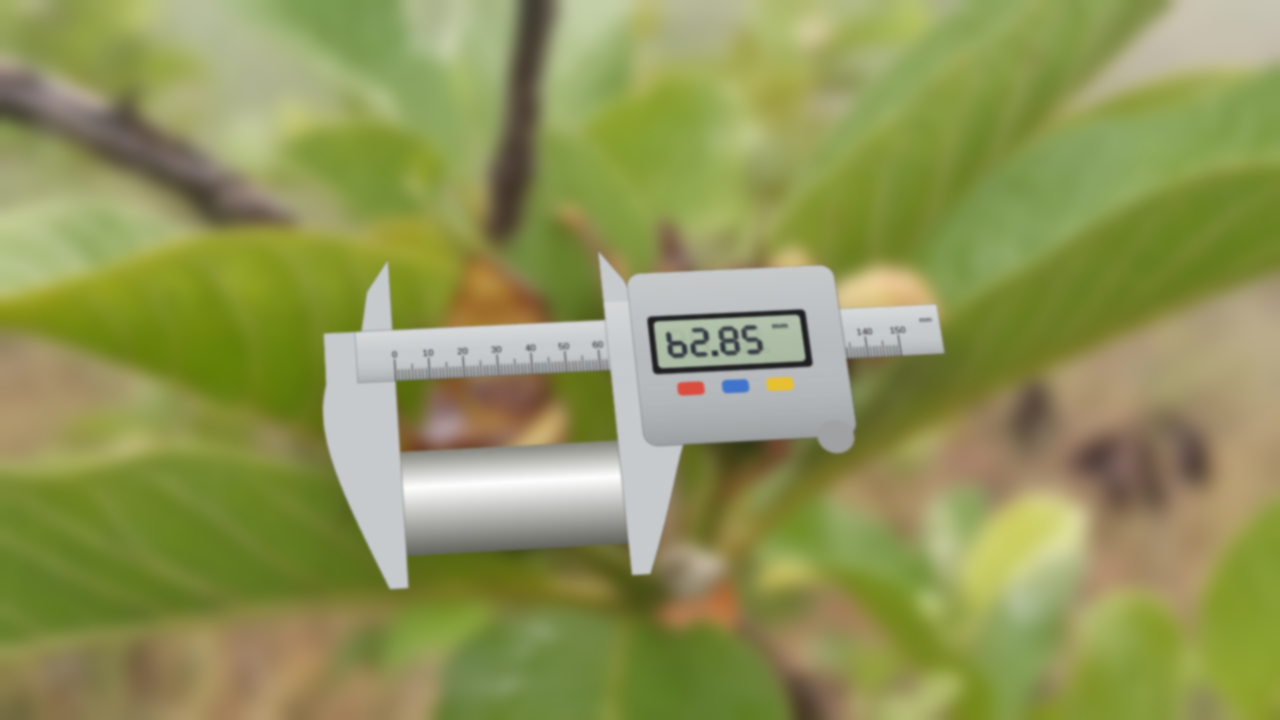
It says 62.85 mm
